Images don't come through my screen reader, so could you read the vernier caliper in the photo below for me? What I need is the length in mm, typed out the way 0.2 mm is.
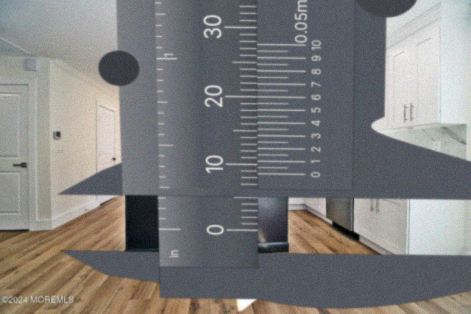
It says 8.6 mm
